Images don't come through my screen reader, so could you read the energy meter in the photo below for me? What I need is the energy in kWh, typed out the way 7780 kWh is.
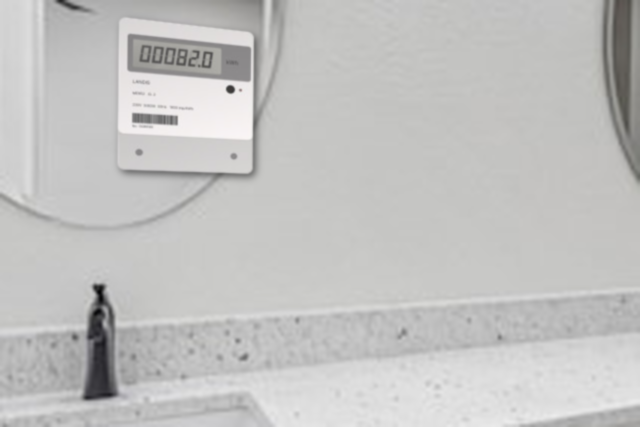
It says 82.0 kWh
